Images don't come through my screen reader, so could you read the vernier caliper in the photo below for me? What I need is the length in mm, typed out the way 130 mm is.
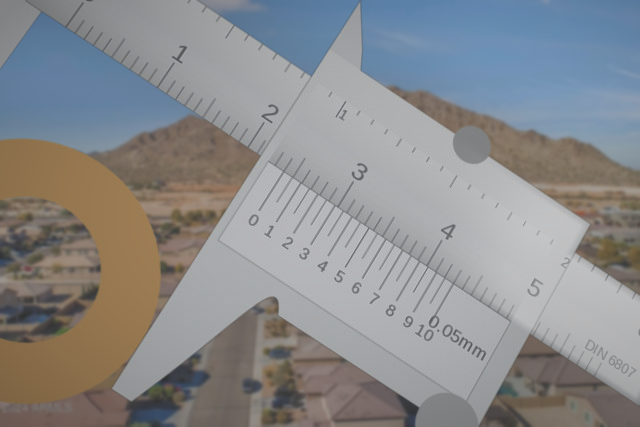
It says 24.0 mm
